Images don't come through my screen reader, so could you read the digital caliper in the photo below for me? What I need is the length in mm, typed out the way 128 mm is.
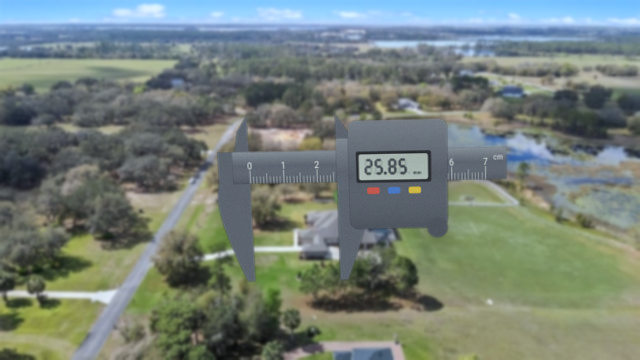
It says 25.85 mm
